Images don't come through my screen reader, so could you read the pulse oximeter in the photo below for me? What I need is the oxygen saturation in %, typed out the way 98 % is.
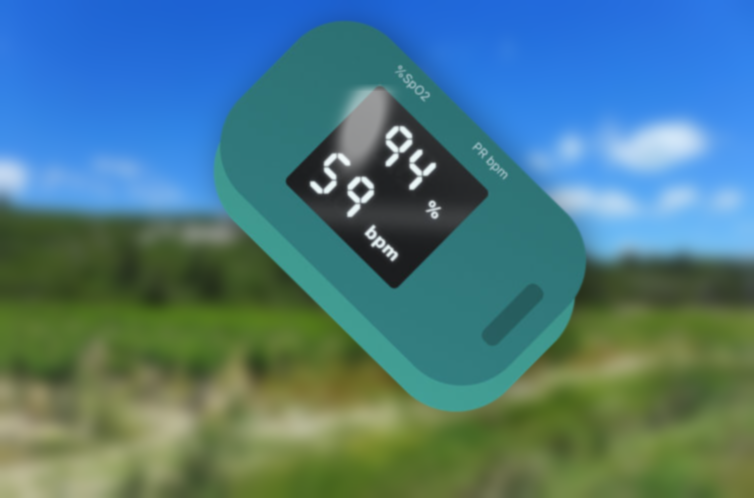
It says 94 %
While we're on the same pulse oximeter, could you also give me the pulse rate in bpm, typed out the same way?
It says 59 bpm
